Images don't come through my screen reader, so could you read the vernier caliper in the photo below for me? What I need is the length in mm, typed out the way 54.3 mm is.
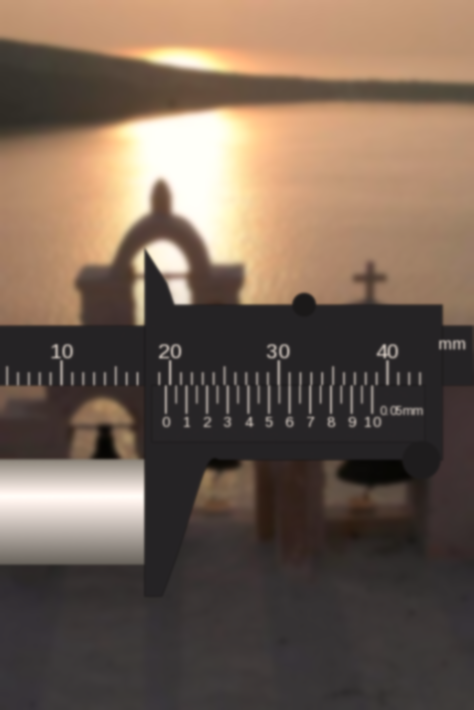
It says 19.6 mm
